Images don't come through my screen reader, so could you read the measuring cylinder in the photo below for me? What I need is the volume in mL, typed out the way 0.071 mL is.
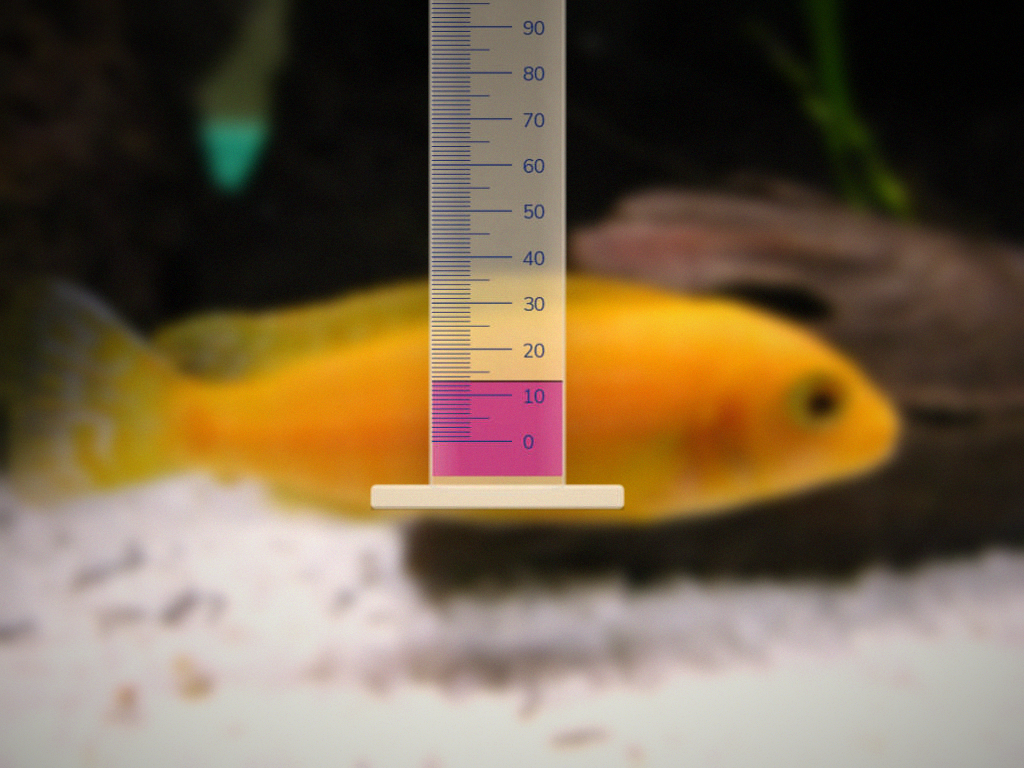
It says 13 mL
